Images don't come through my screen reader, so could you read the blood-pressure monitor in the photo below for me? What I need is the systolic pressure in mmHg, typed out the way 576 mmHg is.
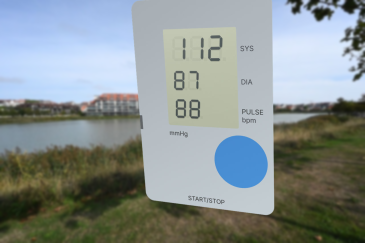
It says 112 mmHg
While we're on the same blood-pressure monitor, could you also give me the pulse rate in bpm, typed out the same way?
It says 88 bpm
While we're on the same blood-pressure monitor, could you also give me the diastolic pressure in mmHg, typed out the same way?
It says 87 mmHg
